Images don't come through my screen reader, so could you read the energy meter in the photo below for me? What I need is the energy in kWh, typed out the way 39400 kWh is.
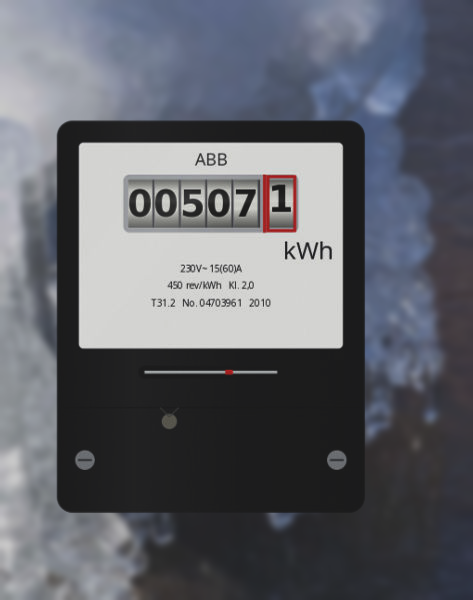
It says 507.1 kWh
